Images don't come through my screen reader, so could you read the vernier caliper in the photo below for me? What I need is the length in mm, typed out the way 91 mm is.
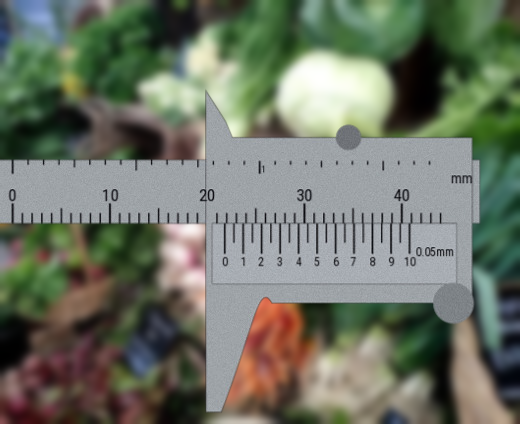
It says 21.8 mm
